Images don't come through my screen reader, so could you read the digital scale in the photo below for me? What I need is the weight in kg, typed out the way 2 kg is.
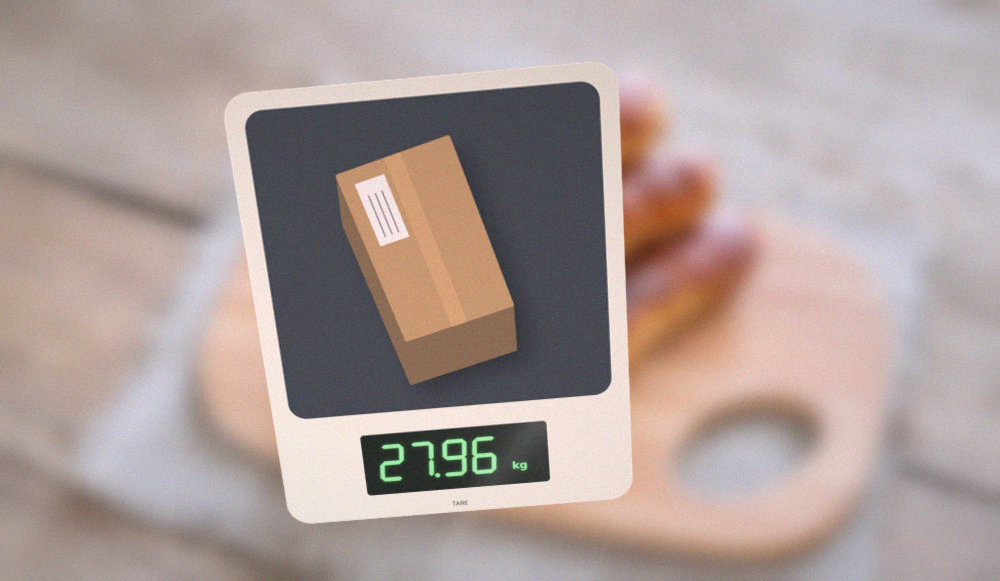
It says 27.96 kg
